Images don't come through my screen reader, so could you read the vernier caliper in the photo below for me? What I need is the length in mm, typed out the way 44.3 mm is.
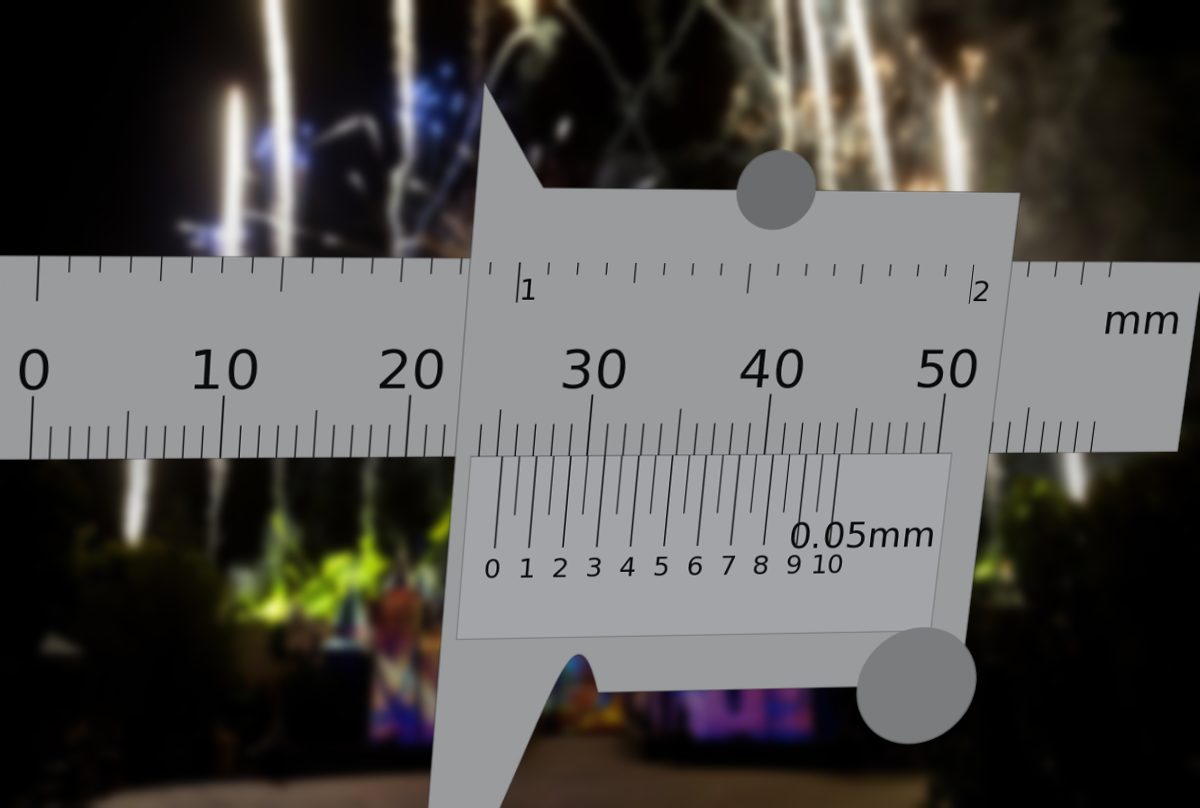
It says 25.3 mm
